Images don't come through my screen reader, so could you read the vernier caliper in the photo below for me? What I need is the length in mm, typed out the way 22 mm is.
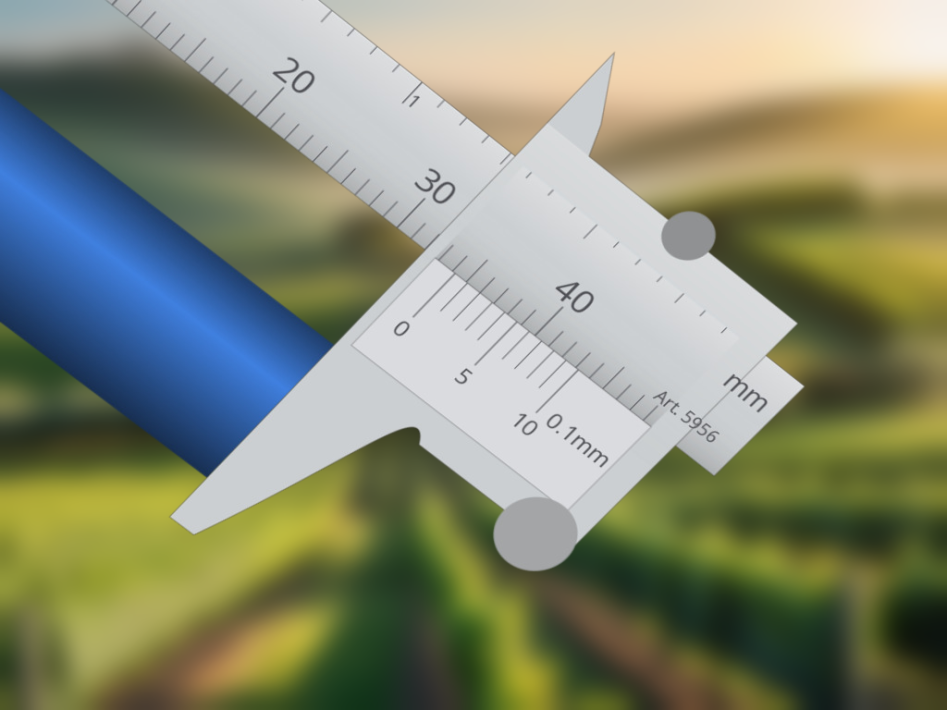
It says 34.2 mm
